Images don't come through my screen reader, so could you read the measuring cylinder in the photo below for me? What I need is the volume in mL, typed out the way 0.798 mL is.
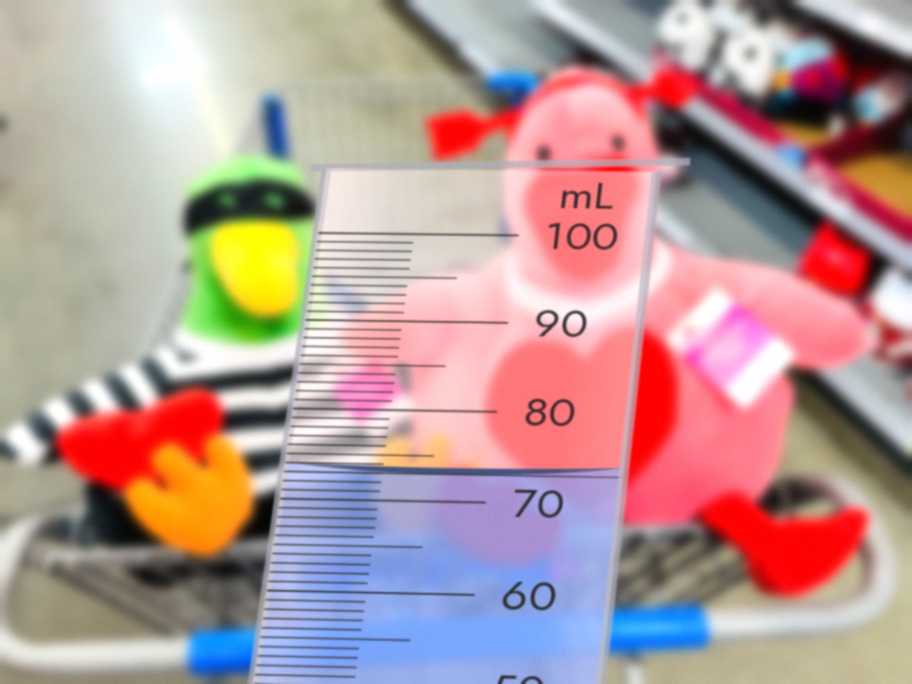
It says 73 mL
